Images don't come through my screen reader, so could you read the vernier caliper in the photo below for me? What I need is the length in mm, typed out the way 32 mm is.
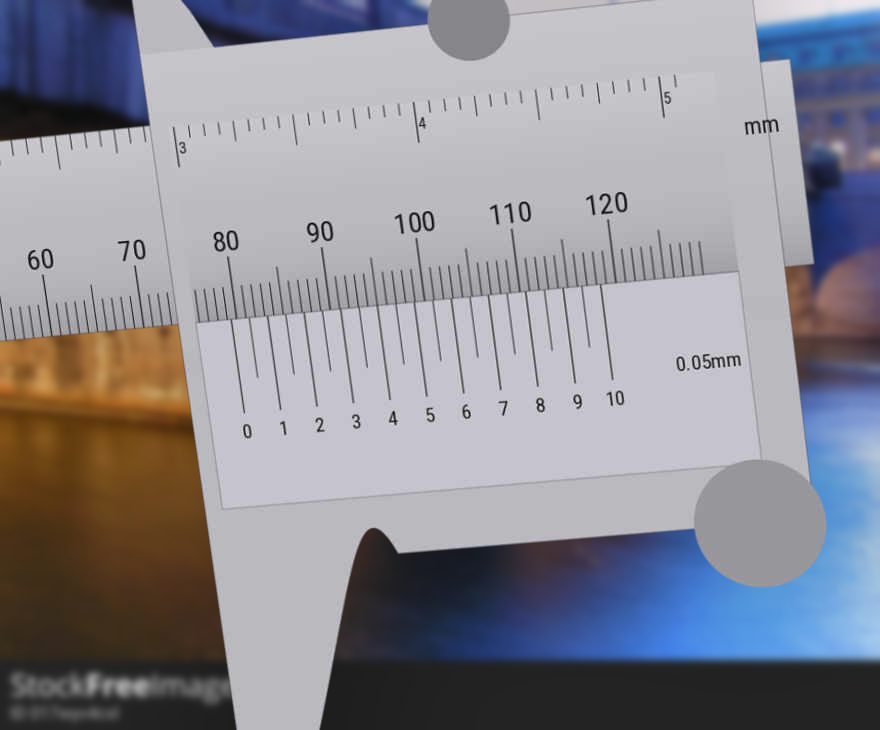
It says 79.4 mm
